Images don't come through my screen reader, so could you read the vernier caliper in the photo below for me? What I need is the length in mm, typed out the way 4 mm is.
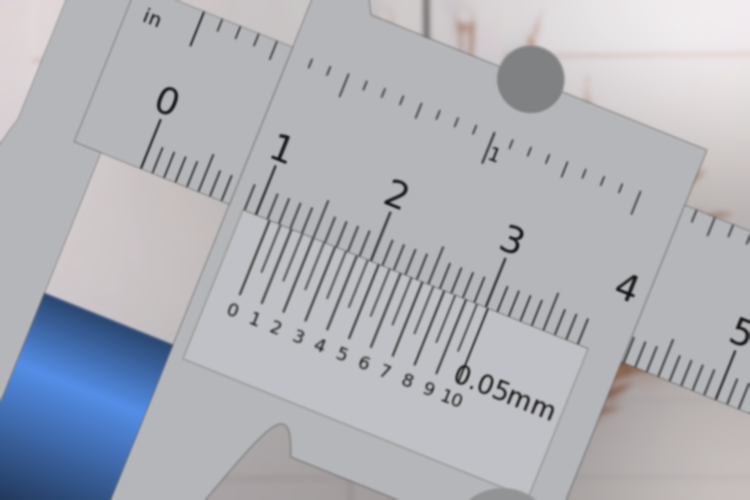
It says 11.2 mm
